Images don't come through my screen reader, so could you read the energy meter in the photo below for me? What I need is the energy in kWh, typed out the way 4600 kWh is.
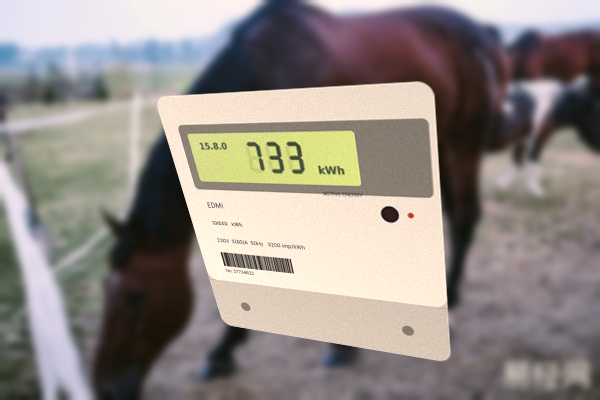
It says 733 kWh
